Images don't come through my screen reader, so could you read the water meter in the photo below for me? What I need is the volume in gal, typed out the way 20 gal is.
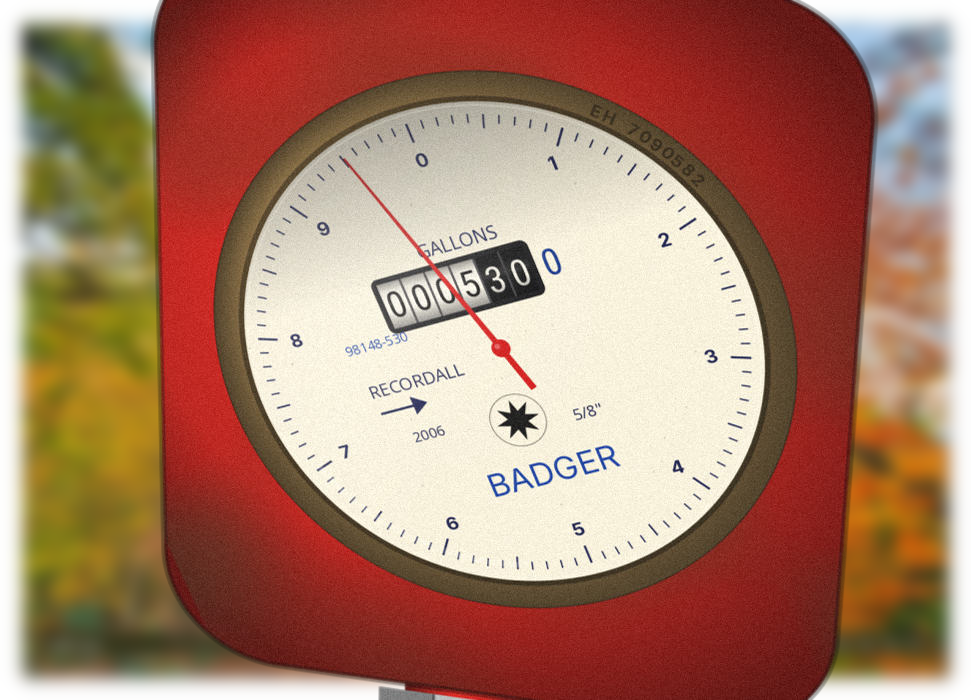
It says 5299.5 gal
